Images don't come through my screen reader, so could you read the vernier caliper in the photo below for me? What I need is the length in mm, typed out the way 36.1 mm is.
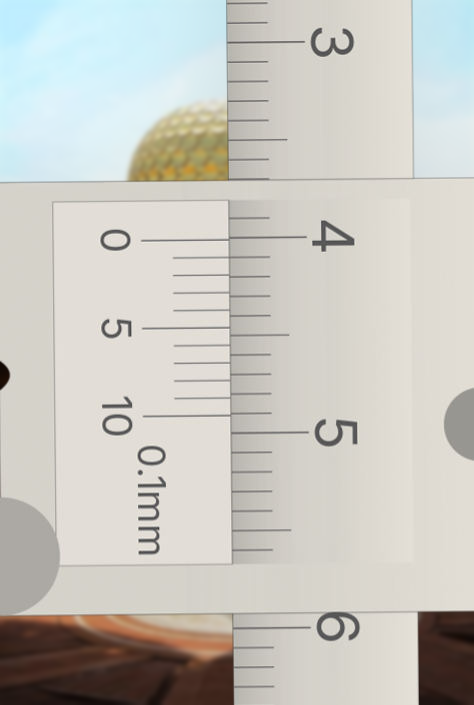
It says 40.1 mm
